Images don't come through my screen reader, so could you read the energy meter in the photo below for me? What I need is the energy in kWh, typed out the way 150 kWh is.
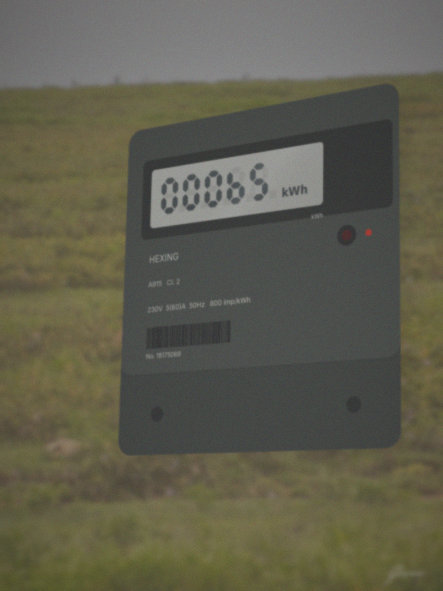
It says 65 kWh
